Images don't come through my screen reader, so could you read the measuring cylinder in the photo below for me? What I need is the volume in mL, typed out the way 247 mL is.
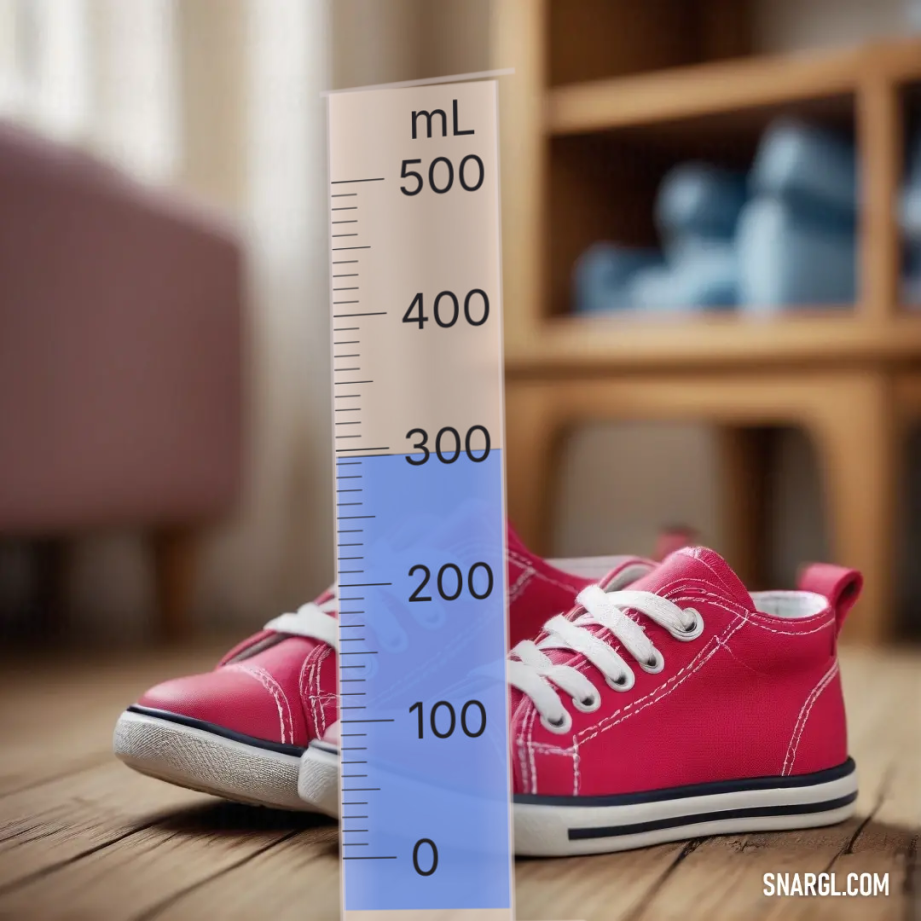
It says 295 mL
